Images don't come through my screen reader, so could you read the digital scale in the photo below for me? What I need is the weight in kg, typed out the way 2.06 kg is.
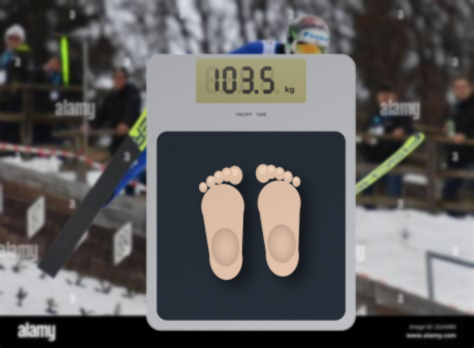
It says 103.5 kg
